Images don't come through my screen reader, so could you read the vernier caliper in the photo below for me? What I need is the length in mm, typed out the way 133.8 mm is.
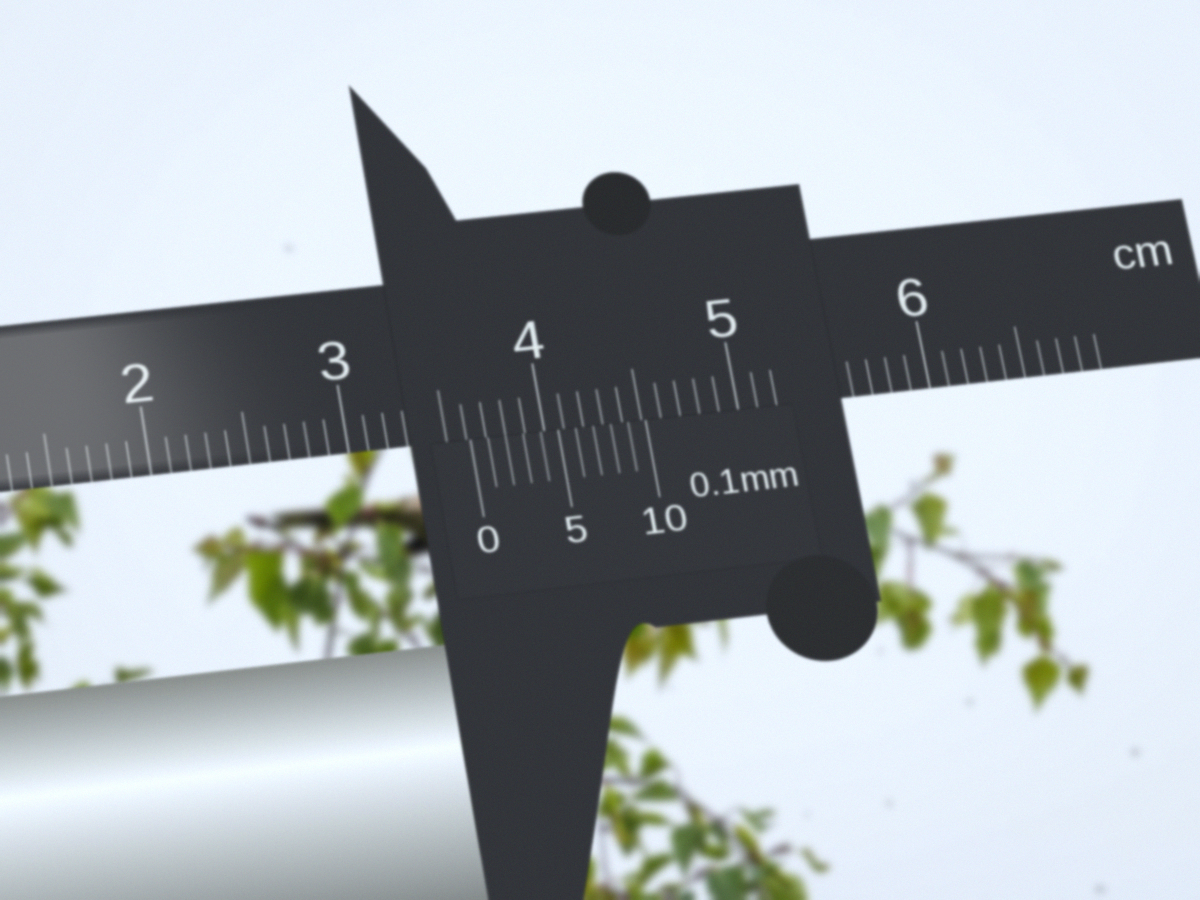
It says 36.2 mm
